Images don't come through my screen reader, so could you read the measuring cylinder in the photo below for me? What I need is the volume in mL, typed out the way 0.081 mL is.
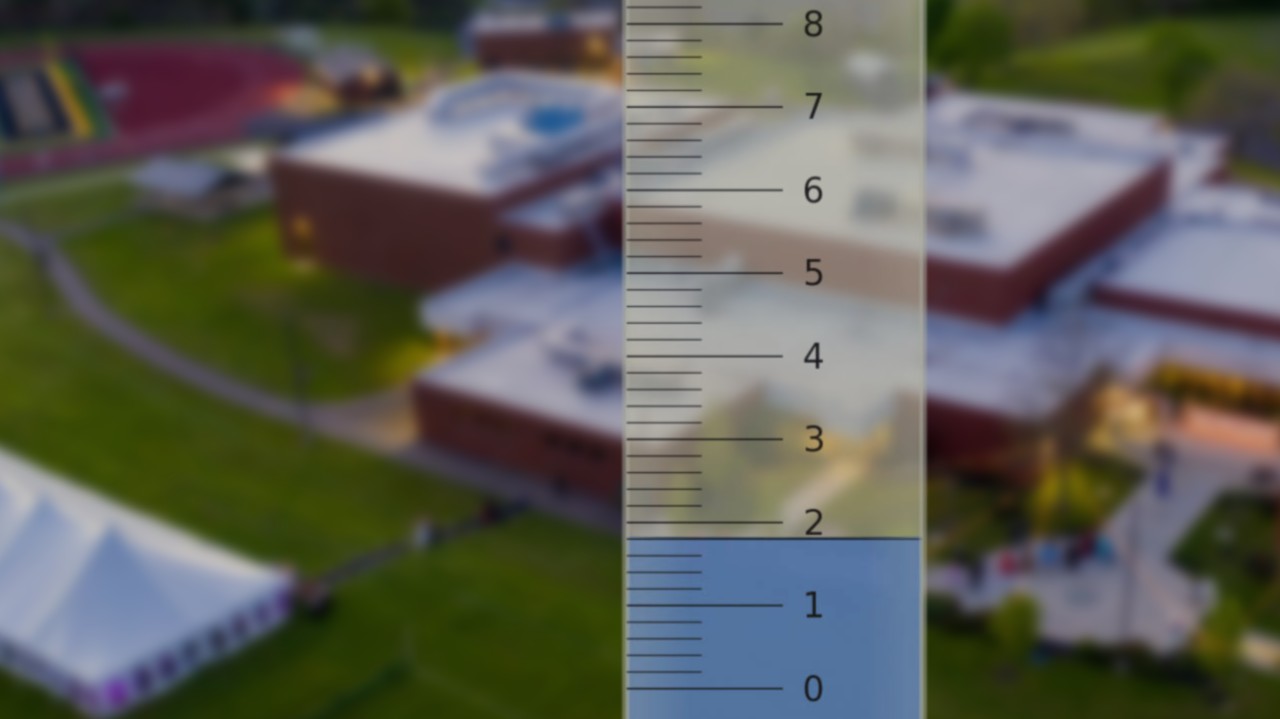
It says 1.8 mL
